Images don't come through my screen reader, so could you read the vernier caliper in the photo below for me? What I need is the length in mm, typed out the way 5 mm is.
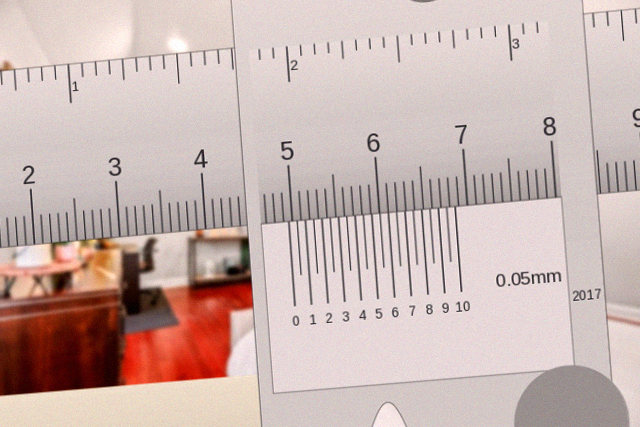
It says 49.6 mm
